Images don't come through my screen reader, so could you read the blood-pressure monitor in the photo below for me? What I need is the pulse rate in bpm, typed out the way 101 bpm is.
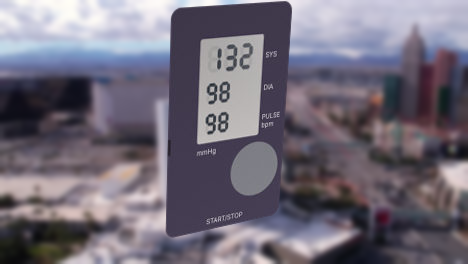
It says 98 bpm
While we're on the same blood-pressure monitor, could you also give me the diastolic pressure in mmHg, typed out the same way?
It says 98 mmHg
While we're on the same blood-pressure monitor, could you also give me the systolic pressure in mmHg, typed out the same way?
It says 132 mmHg
